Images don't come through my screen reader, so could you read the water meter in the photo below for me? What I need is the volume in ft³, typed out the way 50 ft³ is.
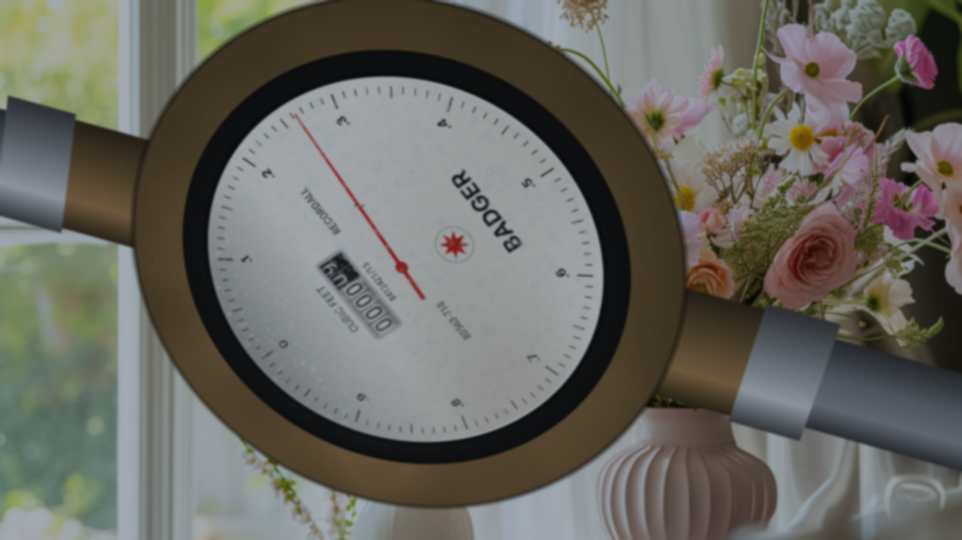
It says 9.26 ft³
